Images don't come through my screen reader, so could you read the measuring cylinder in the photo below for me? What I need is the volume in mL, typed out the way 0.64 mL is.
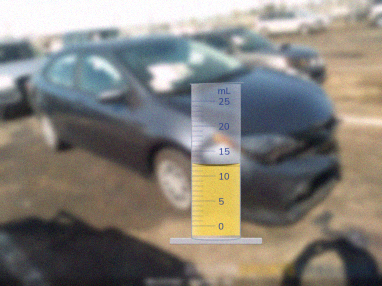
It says 12 mL
